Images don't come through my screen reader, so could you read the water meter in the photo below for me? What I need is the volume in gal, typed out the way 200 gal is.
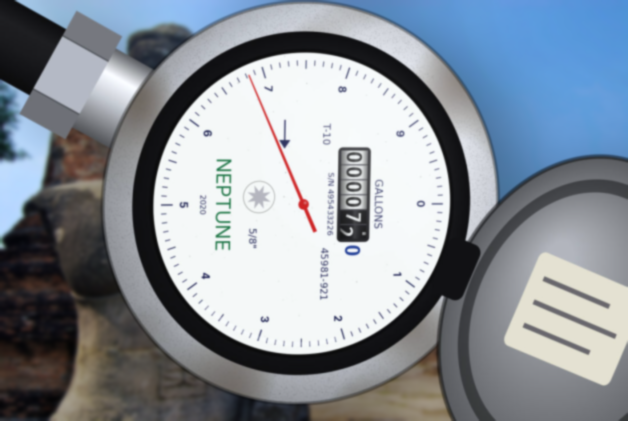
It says 716.8 gal
